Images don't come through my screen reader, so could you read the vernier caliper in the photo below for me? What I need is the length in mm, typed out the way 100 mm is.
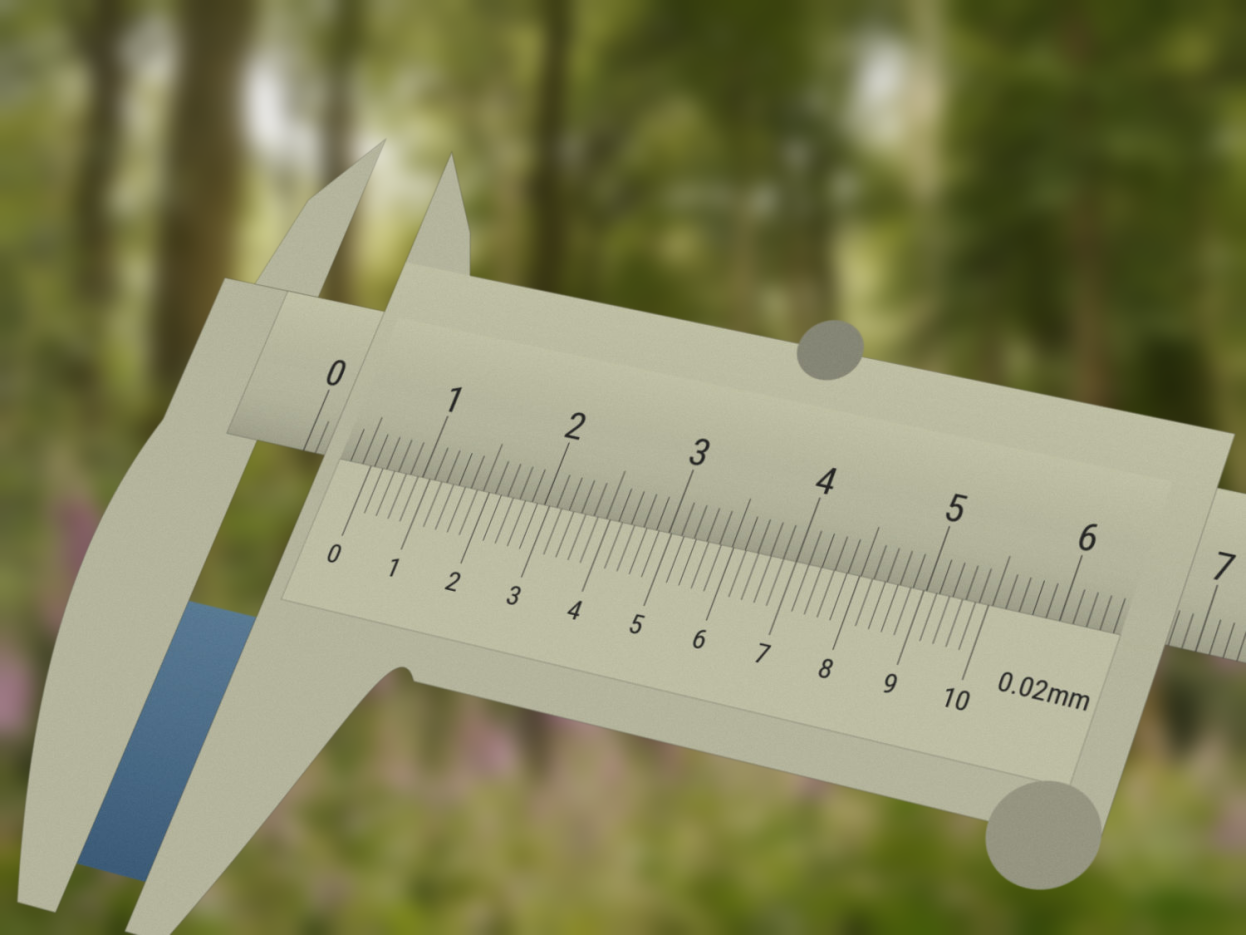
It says 5.7 mm
